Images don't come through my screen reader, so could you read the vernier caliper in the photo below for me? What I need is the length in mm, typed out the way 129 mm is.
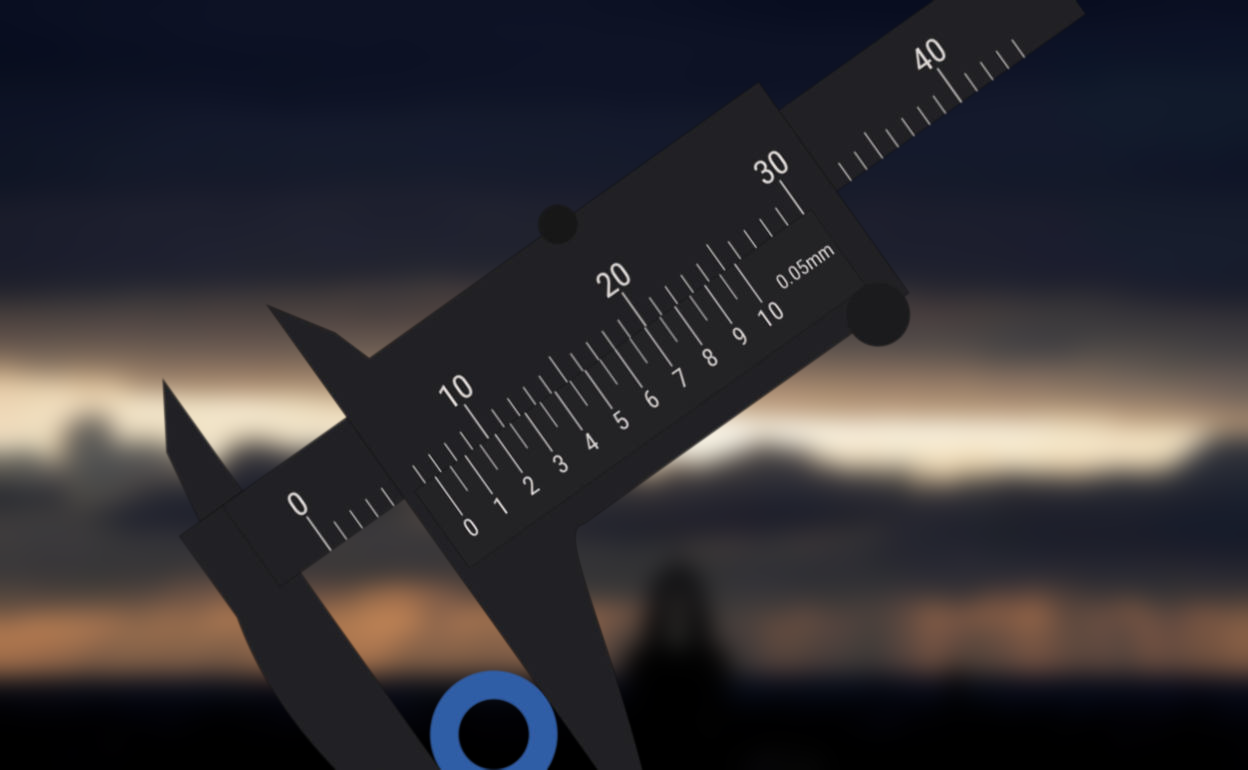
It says 6.6 mm
